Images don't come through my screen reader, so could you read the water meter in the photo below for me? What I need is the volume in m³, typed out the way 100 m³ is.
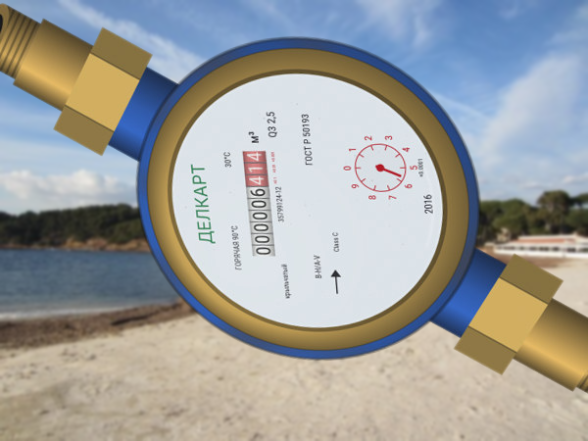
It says 6.4145 m³
